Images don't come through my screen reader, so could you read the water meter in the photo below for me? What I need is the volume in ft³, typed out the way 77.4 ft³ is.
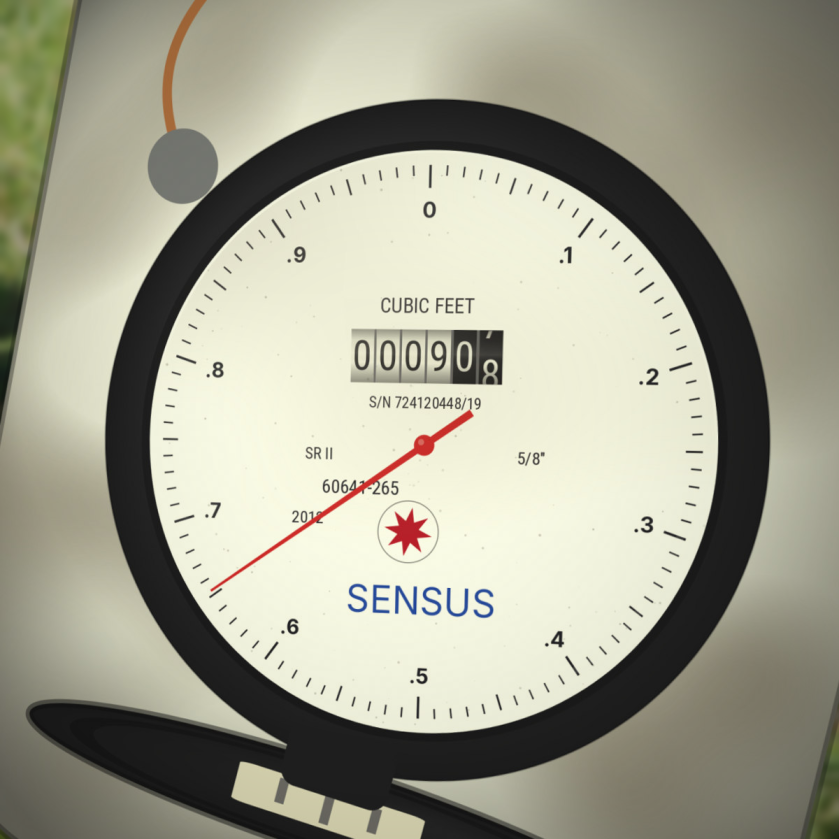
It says 907.65 ft³
